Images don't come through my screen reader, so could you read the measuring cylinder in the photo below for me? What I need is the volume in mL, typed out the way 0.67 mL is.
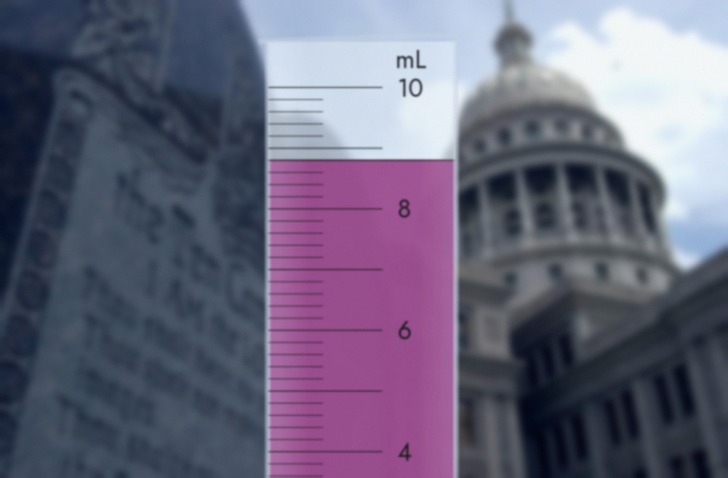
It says 8.8 mL
